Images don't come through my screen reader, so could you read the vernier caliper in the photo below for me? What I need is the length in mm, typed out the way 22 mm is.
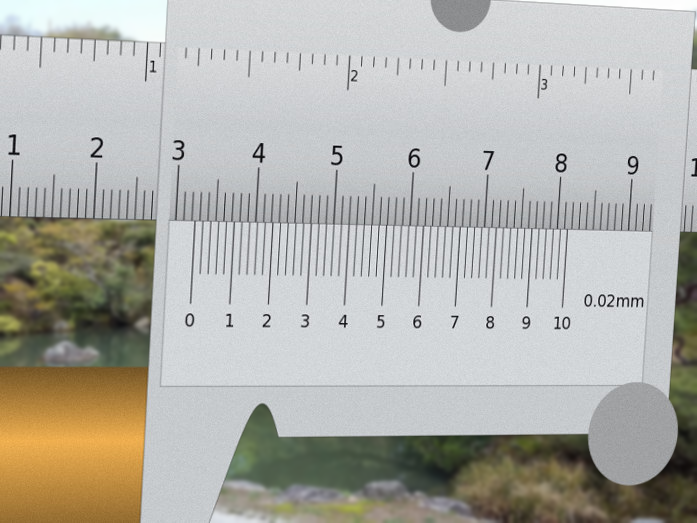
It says 32.4 mm
